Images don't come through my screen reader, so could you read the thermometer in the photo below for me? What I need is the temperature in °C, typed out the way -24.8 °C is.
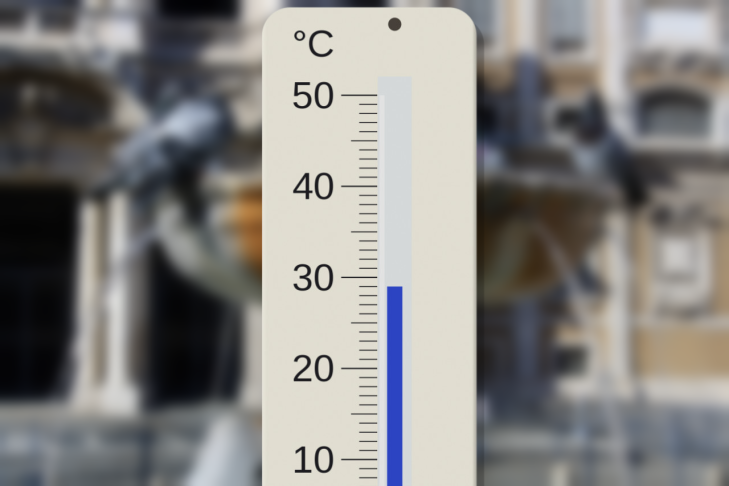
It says 29 °C
